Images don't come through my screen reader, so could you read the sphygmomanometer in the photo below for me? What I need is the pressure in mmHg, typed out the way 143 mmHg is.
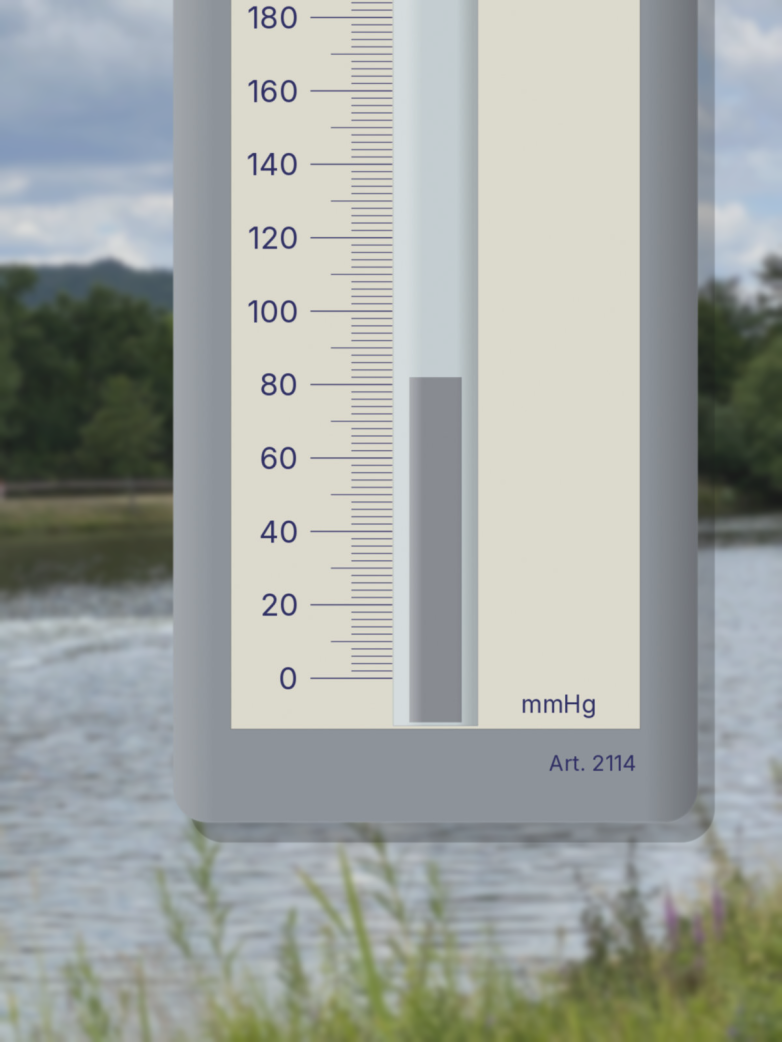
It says 82 mmHg
